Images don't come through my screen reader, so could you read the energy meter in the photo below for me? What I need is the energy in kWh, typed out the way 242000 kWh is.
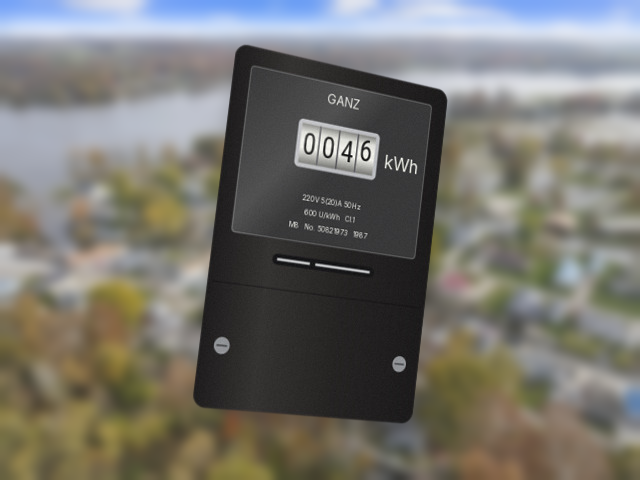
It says 46 kWh
